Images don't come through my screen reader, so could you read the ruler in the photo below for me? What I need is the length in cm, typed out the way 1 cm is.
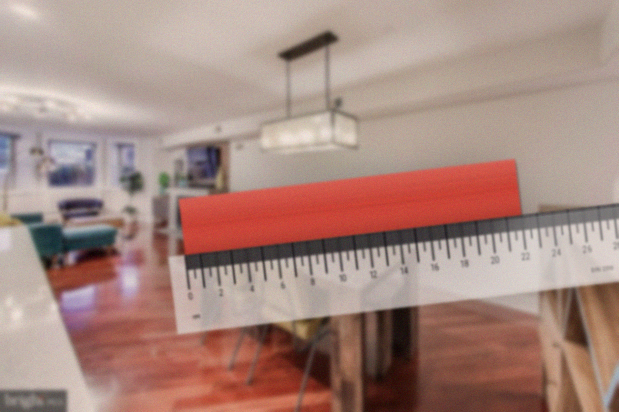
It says 22 cm
